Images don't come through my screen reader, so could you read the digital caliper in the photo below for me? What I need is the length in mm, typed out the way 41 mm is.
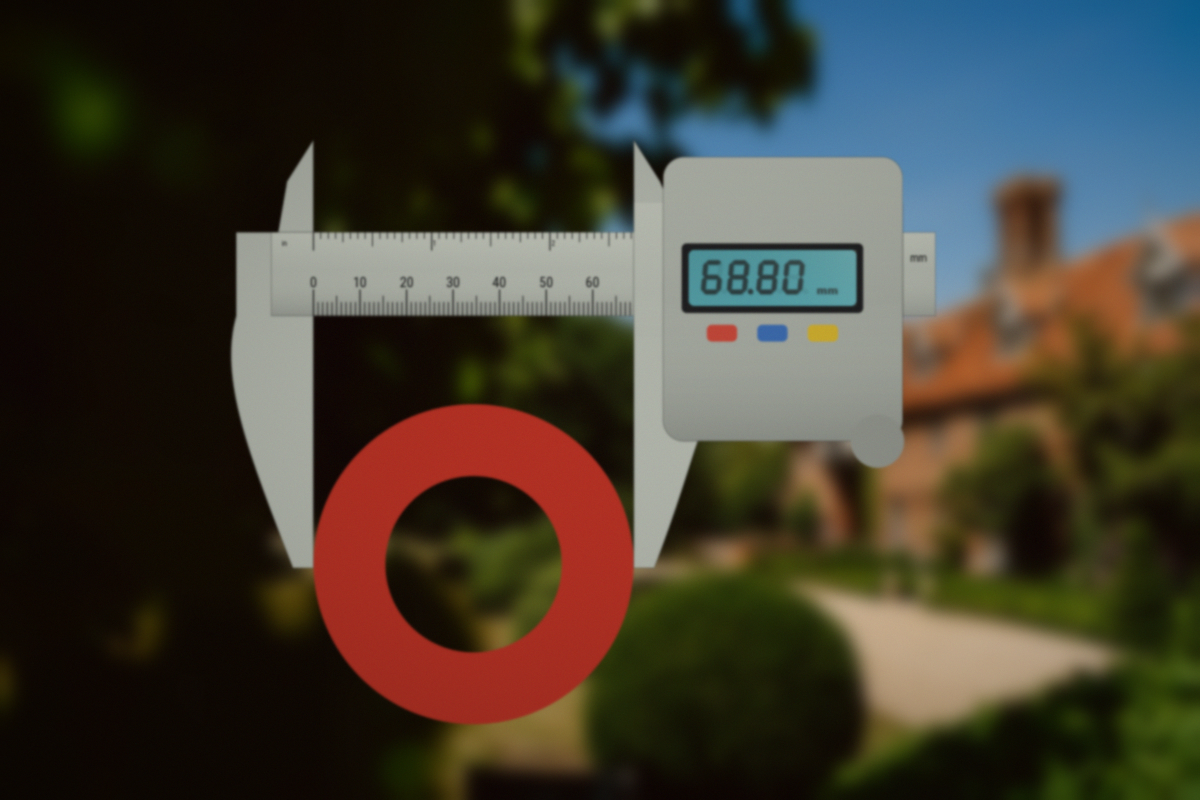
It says 68.80 mm
